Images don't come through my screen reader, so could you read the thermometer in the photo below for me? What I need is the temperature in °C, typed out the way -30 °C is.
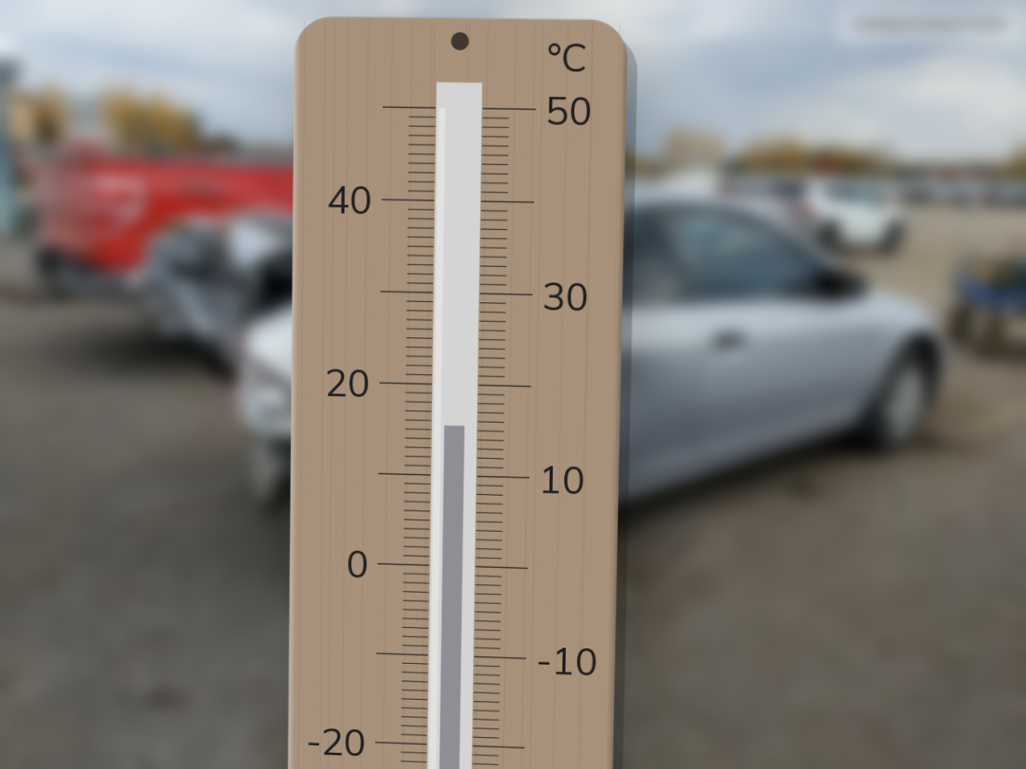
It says 15.5 °C
